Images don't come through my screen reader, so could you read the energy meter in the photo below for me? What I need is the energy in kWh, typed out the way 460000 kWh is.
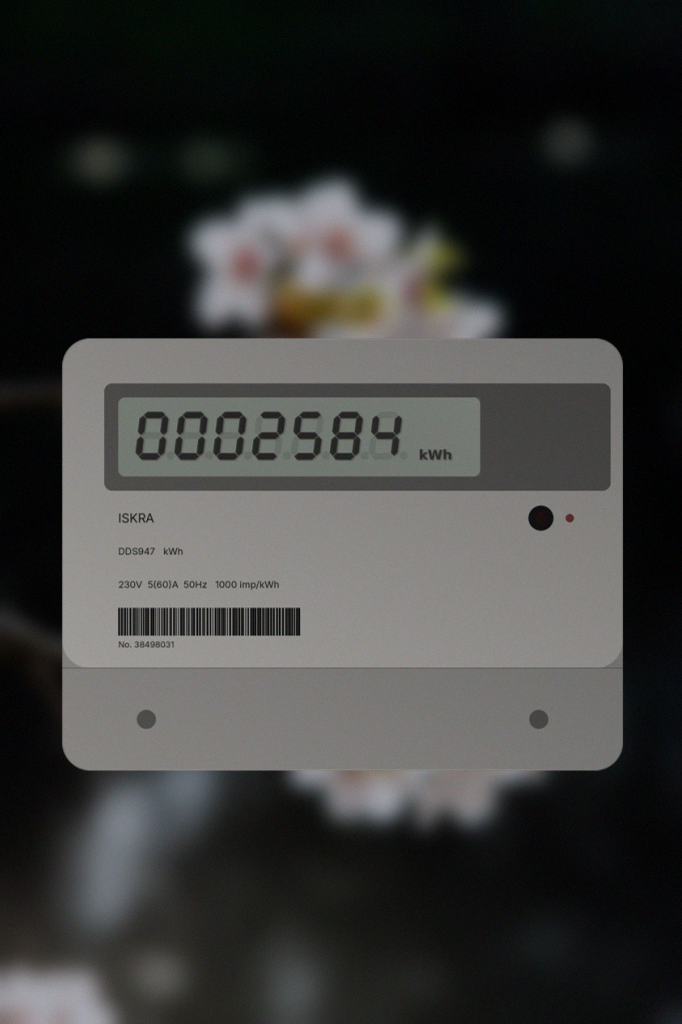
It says 2584 kWh
